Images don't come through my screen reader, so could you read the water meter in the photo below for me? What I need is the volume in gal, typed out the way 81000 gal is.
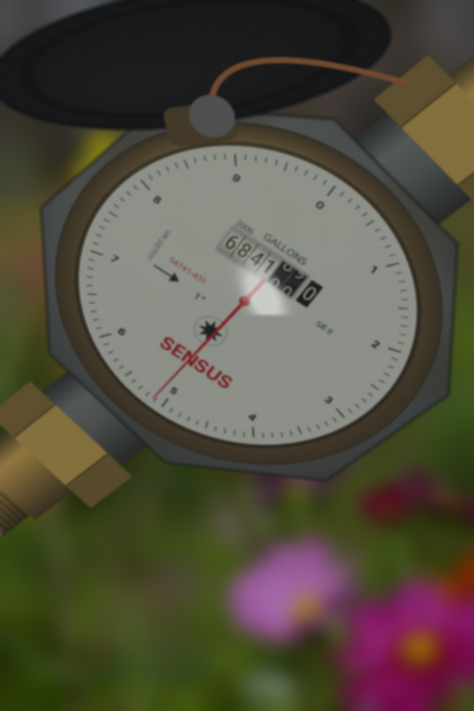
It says 6841895.1 gal
